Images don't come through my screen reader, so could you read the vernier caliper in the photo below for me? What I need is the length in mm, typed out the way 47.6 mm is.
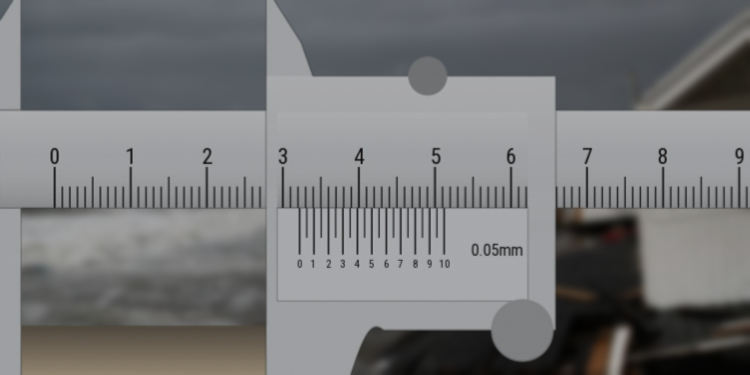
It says 32.2 mm
